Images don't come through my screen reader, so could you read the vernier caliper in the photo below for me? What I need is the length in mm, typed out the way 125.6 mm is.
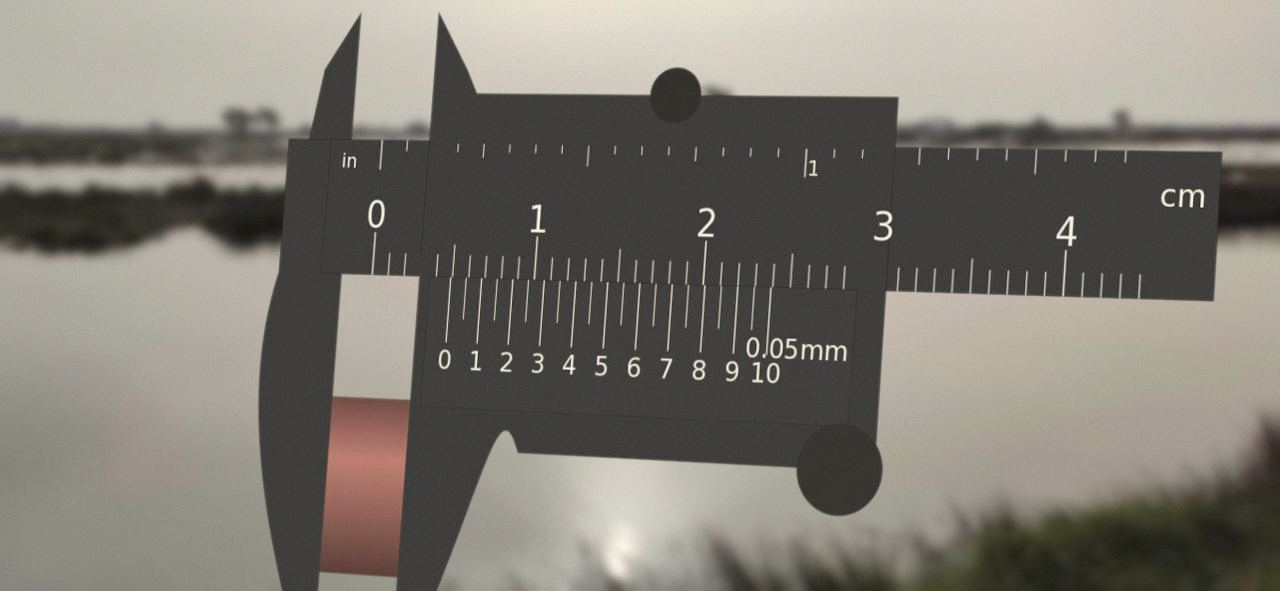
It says 4.9 mm
